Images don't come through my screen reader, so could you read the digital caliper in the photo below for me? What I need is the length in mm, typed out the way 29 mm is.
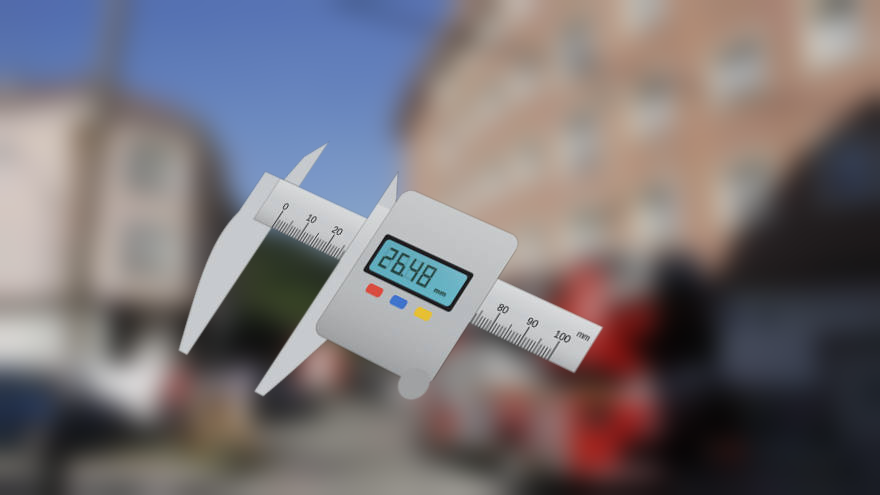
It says 26.48 mm
